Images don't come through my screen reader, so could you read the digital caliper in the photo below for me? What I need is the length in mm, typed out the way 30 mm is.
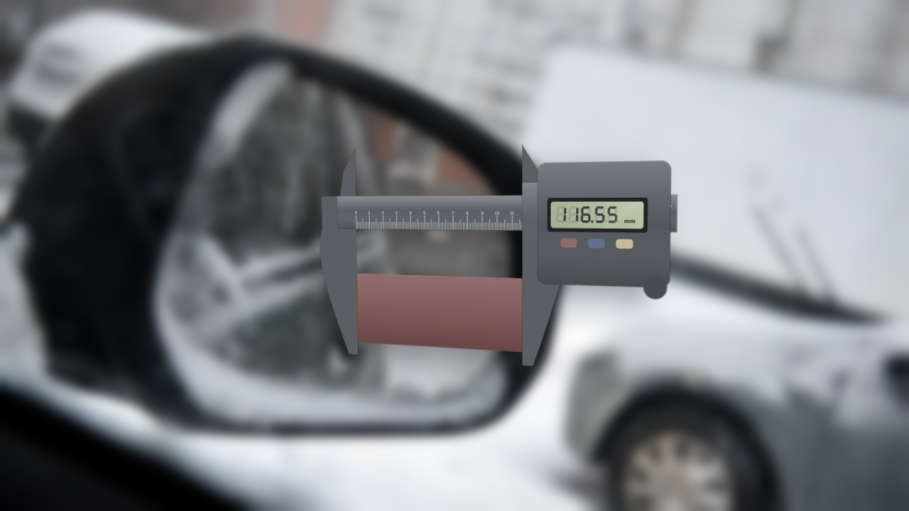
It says 116.55 mm
